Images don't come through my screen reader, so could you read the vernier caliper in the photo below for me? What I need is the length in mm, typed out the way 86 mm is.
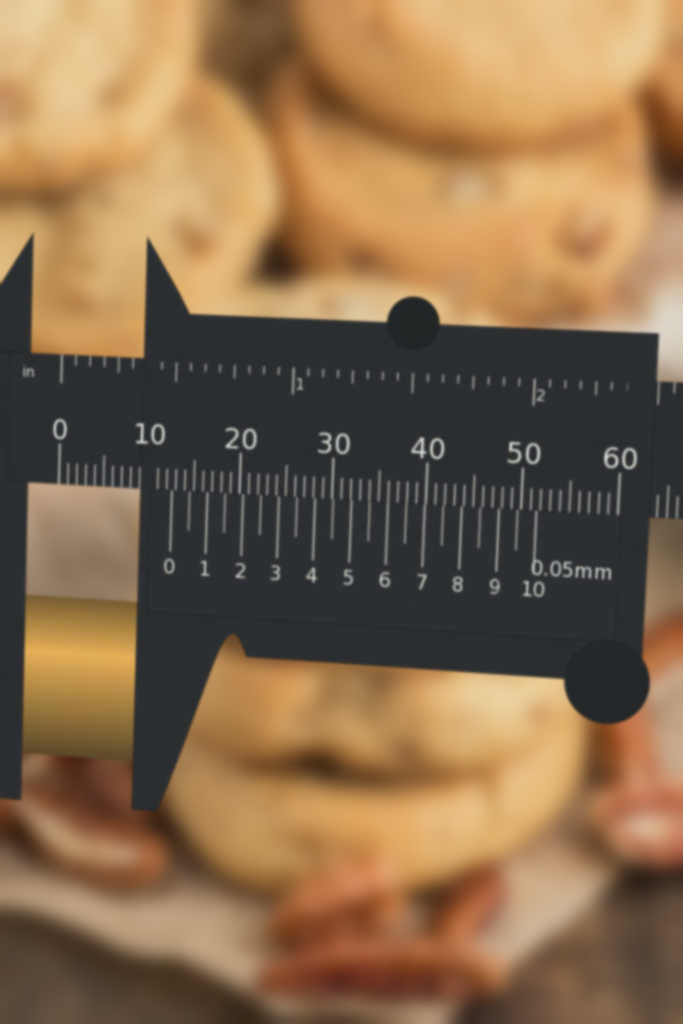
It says 12.6 mm
